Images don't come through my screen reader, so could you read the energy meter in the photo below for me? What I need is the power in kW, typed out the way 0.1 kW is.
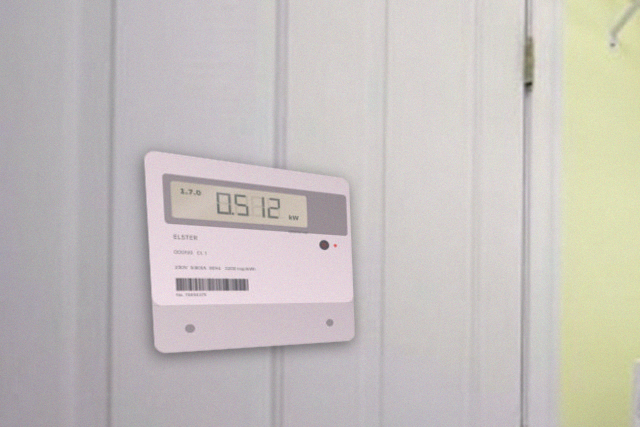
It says 0.512 kW
